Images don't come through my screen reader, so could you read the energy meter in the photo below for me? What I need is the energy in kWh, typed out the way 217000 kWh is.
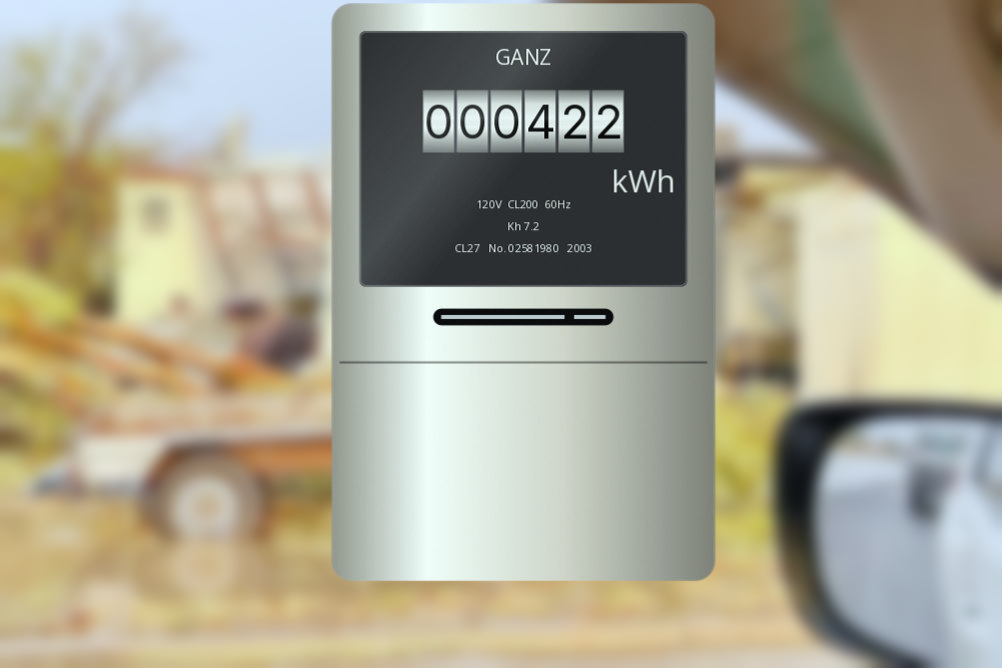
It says 422 kWh
